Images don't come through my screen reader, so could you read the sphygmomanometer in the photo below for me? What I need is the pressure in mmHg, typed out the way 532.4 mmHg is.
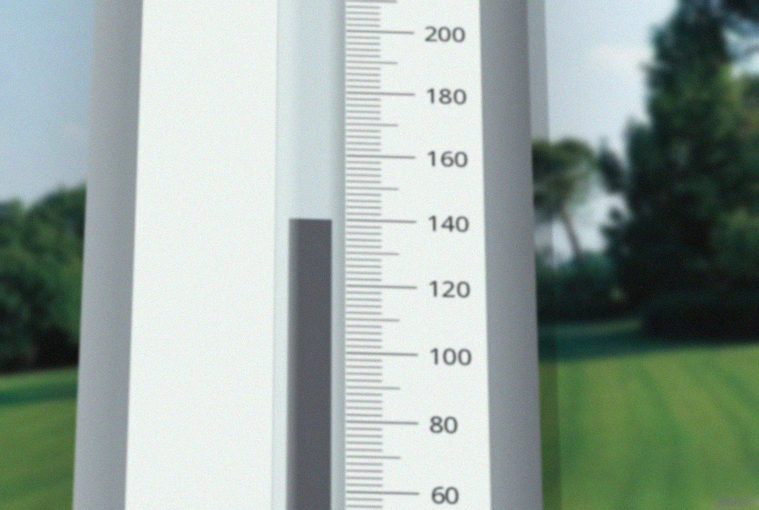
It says 140 mmHg
